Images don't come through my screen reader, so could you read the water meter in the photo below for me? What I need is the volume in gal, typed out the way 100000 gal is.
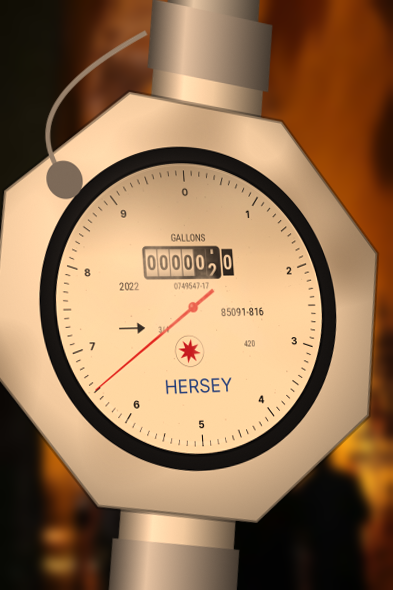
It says 16.5 gal
